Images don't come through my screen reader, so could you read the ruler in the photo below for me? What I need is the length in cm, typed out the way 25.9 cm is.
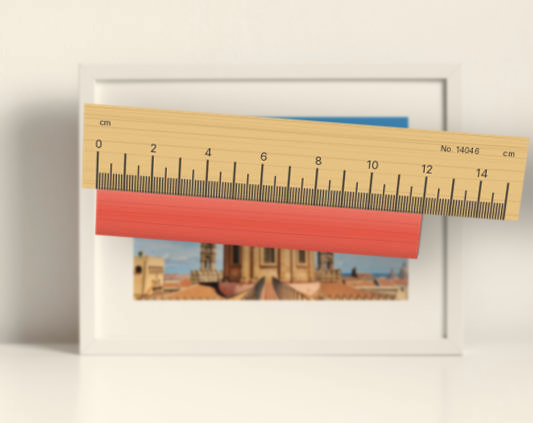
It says 12 cm
